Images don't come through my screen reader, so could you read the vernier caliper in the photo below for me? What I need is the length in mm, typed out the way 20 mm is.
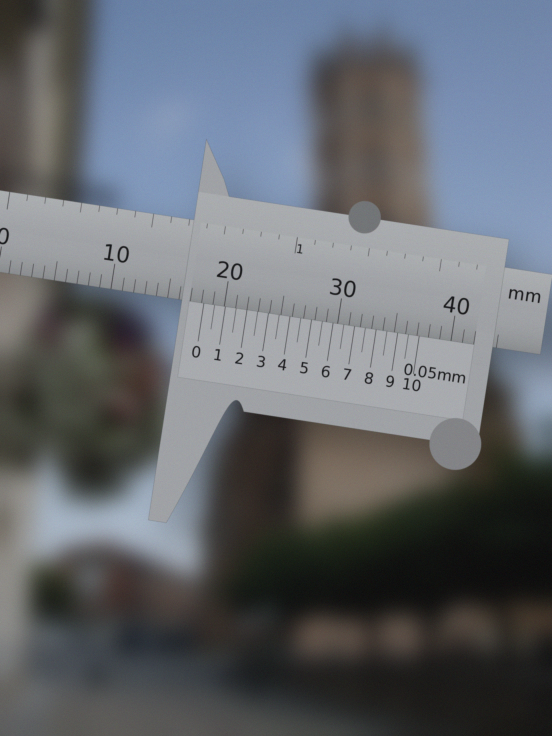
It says 18.2 mm
